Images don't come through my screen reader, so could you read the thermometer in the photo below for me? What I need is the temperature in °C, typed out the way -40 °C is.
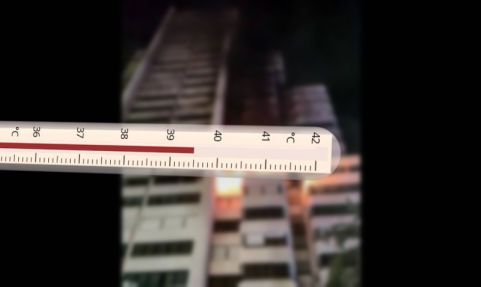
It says 39.5 °C
